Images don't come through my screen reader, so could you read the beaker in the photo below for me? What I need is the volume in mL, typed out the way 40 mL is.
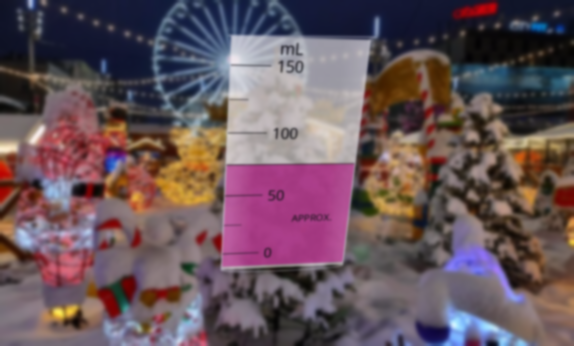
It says 75 mL
